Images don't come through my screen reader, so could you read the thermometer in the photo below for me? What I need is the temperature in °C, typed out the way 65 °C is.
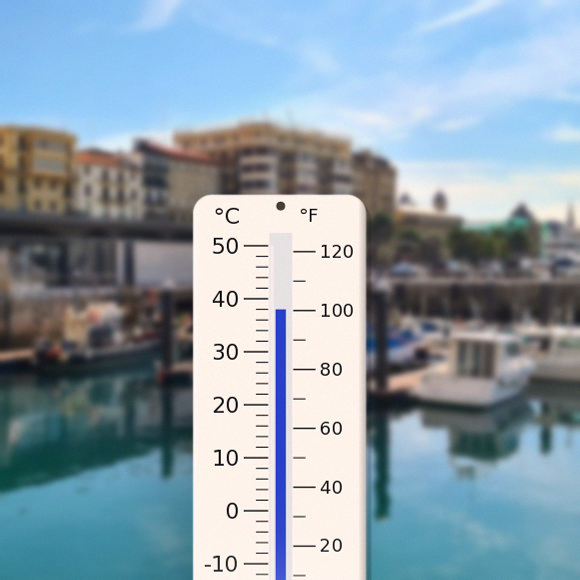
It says 38 °C
